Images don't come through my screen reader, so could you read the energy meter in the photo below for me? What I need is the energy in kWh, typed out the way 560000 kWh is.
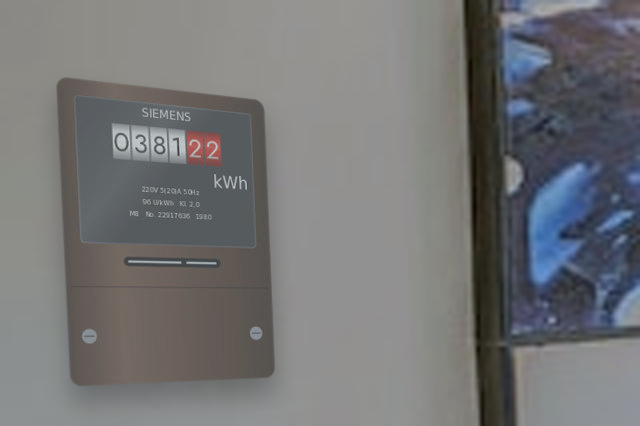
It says 381.22 kWh
